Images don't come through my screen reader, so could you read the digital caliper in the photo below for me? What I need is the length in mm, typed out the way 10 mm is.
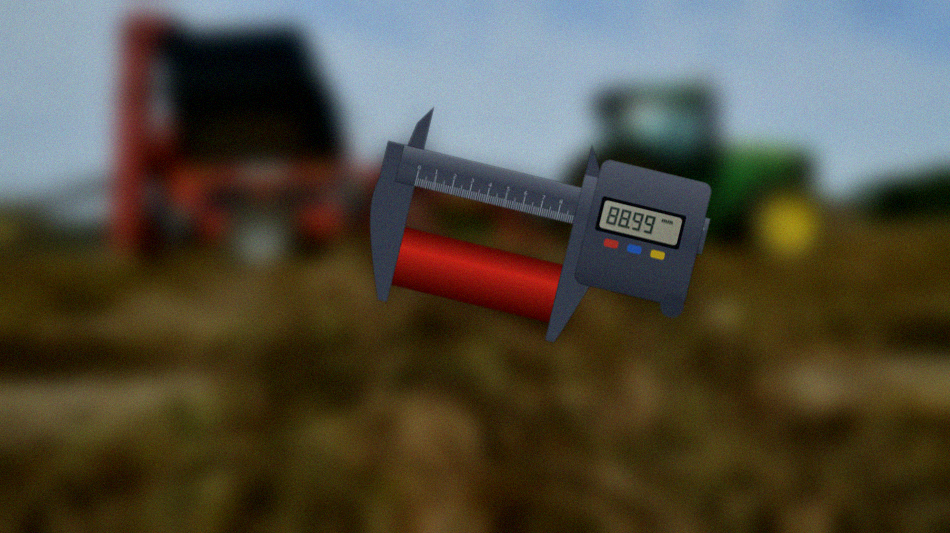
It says 88.99 mm
